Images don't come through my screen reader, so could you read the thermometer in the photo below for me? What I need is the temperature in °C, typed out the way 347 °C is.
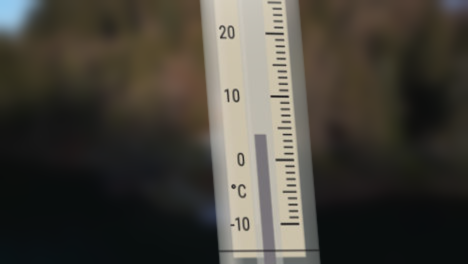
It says 4 °C
